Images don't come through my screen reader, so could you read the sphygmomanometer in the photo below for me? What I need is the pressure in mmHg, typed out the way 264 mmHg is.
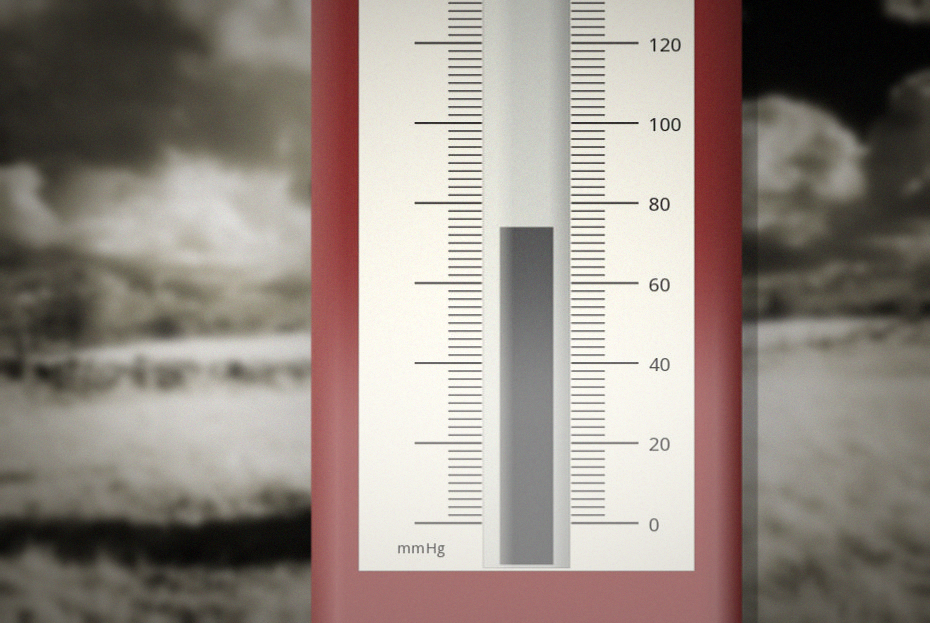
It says 74 mmHg
